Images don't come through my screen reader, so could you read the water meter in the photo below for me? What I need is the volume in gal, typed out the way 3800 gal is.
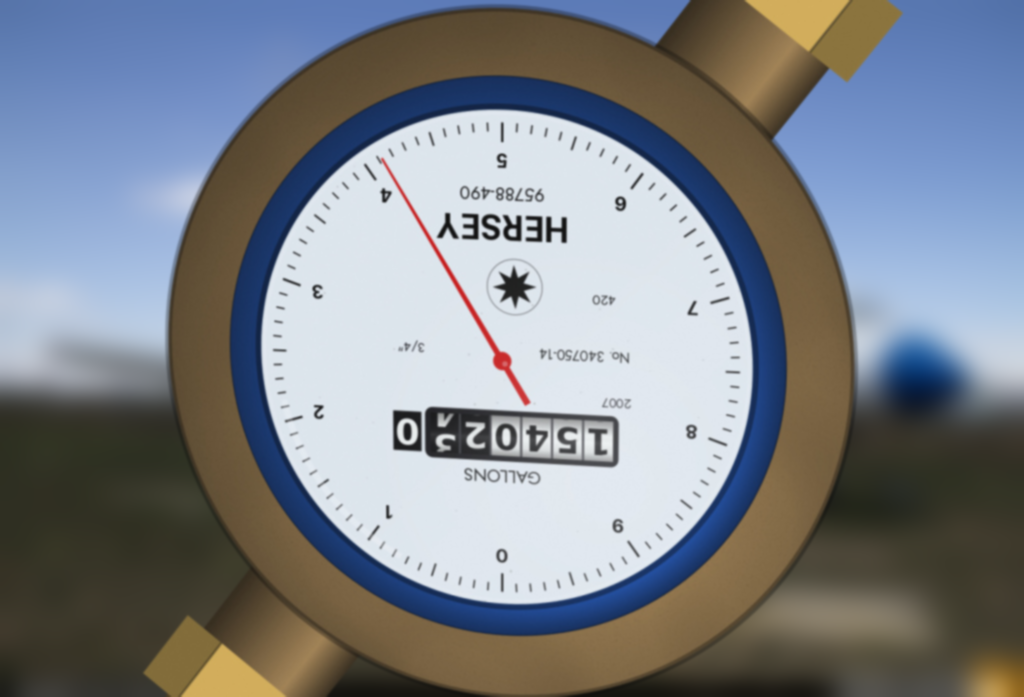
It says 1540234.1 gal
